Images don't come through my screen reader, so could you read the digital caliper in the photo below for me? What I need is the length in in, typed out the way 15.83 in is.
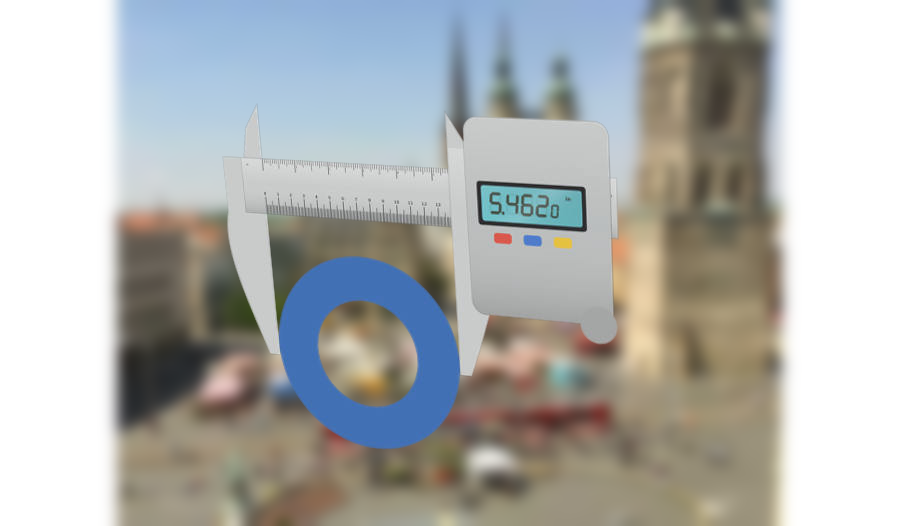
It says 5.4620 in
